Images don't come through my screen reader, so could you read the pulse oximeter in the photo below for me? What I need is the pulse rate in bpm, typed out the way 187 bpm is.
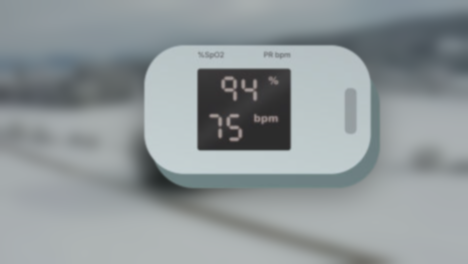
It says 75 bpm
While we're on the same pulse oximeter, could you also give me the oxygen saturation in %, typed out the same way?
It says 94 %
